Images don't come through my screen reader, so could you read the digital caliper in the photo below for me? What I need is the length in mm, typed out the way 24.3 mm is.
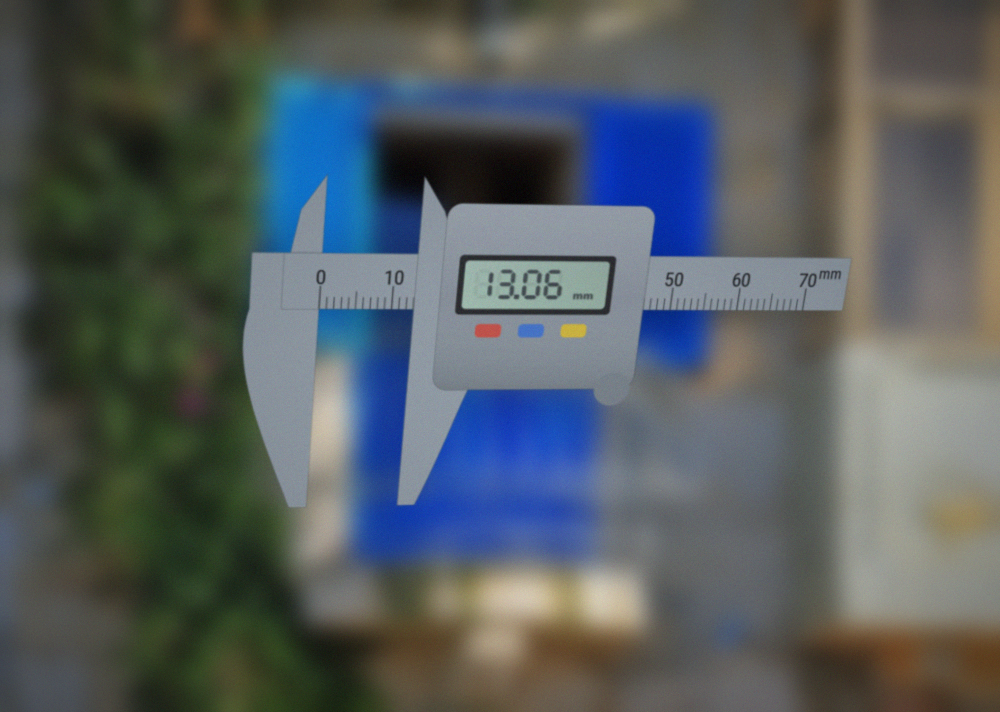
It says 13.06 mm
